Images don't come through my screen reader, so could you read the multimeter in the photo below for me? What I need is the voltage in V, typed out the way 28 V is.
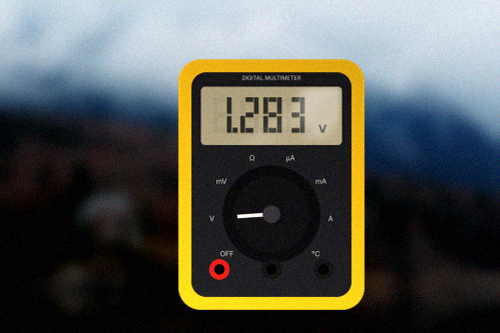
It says 1.283 V
